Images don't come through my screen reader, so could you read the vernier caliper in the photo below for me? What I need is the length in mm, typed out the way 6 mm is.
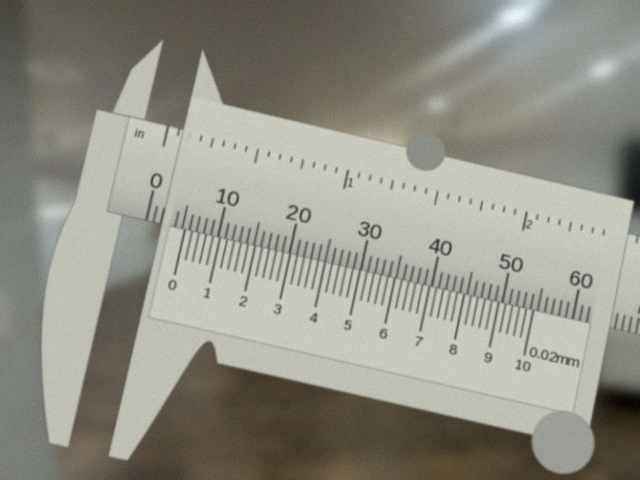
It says 5.4 mm
